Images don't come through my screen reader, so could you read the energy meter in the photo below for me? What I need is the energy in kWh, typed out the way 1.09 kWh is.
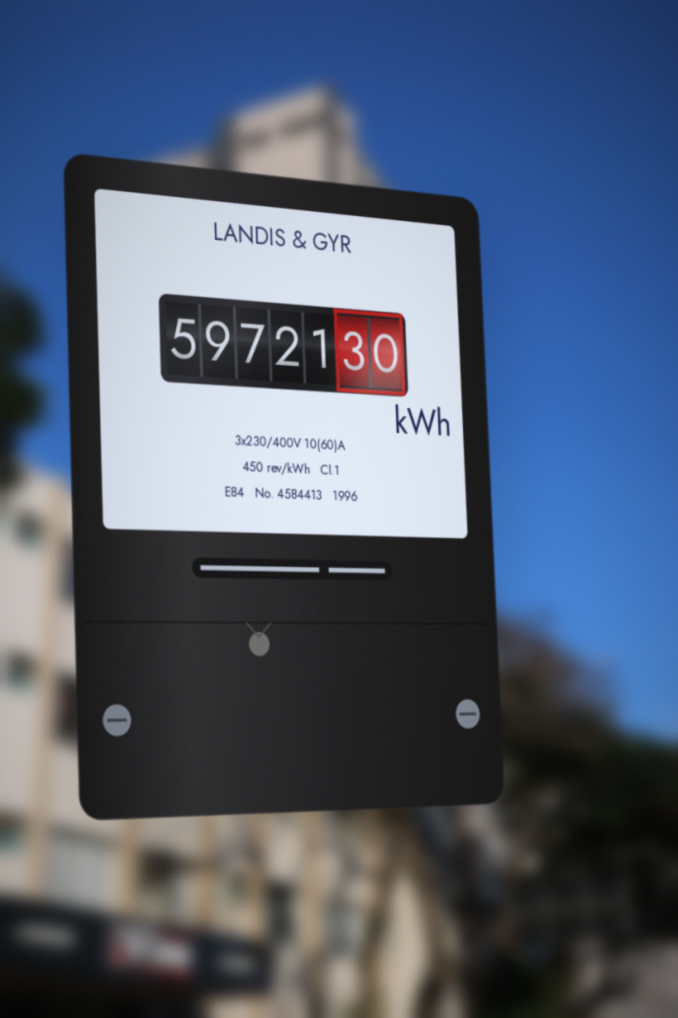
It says 59721.30 kWh
